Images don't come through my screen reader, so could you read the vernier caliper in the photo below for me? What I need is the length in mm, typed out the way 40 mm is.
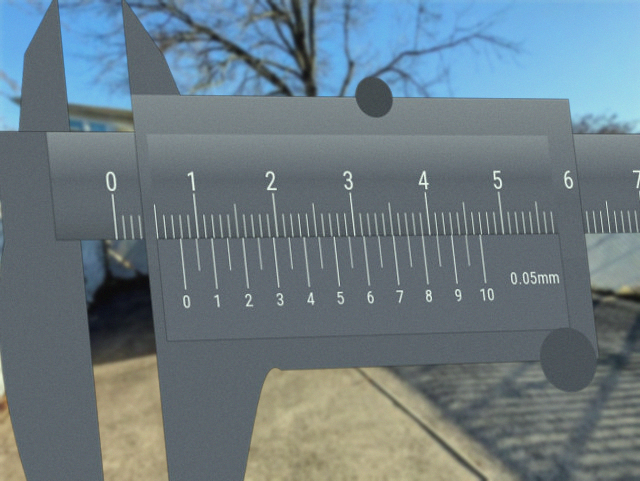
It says 7.8 mm
